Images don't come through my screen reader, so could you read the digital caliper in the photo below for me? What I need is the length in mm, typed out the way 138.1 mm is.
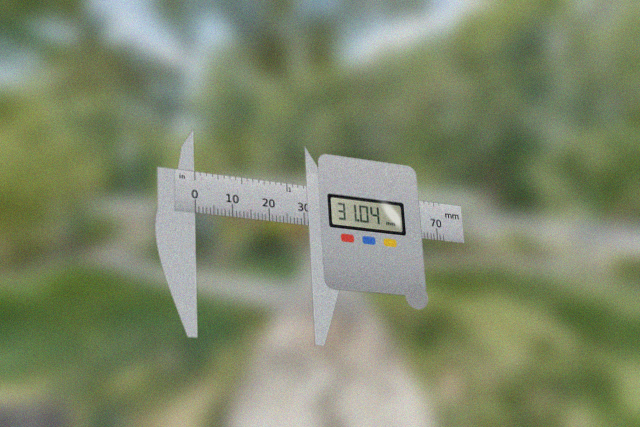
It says 31.04 mm
